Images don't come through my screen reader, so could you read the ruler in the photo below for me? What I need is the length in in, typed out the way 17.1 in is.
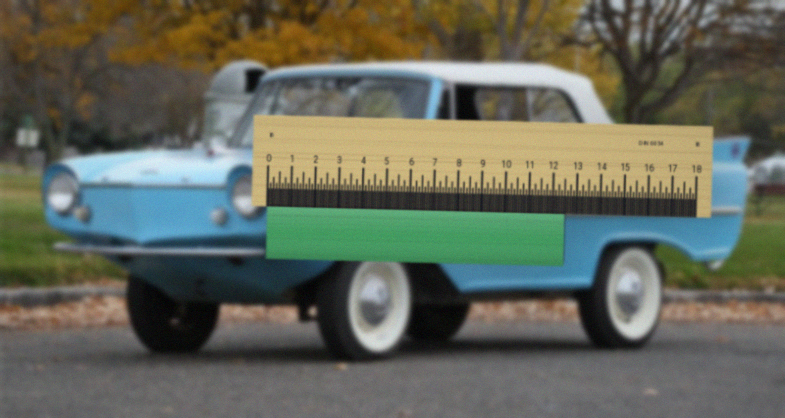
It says 12.5 in
